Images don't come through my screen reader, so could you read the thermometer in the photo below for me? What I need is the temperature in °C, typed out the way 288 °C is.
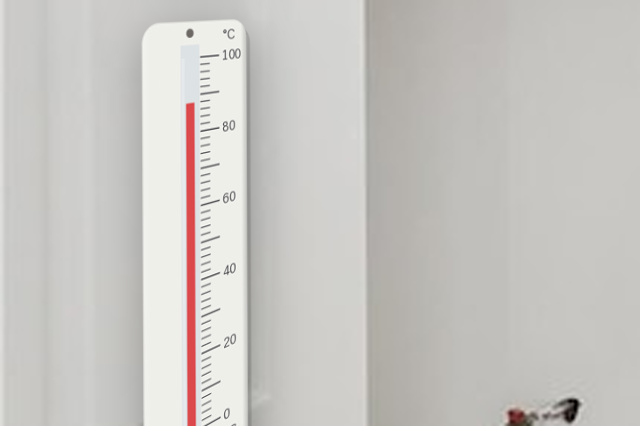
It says 88 °C
